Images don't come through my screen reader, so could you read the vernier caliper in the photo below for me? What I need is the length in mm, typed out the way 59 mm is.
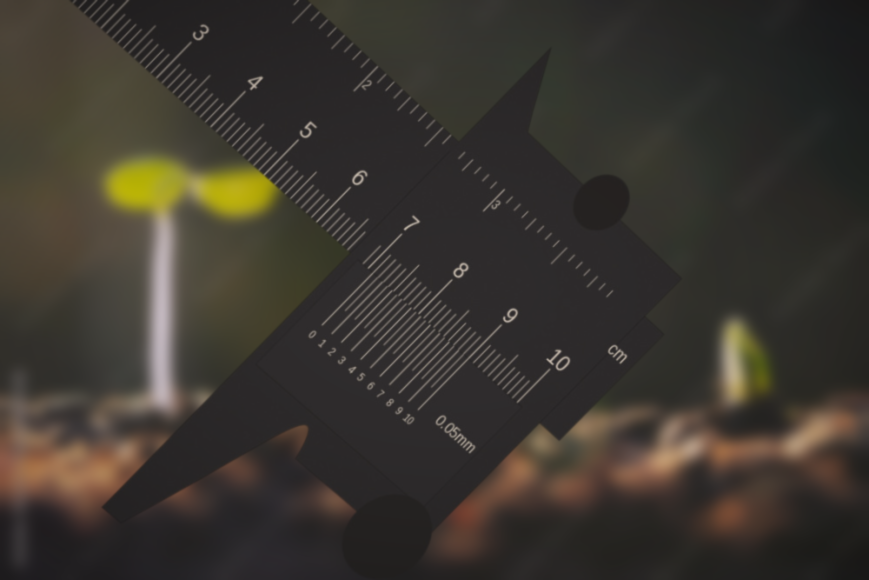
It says 71.0 mm
